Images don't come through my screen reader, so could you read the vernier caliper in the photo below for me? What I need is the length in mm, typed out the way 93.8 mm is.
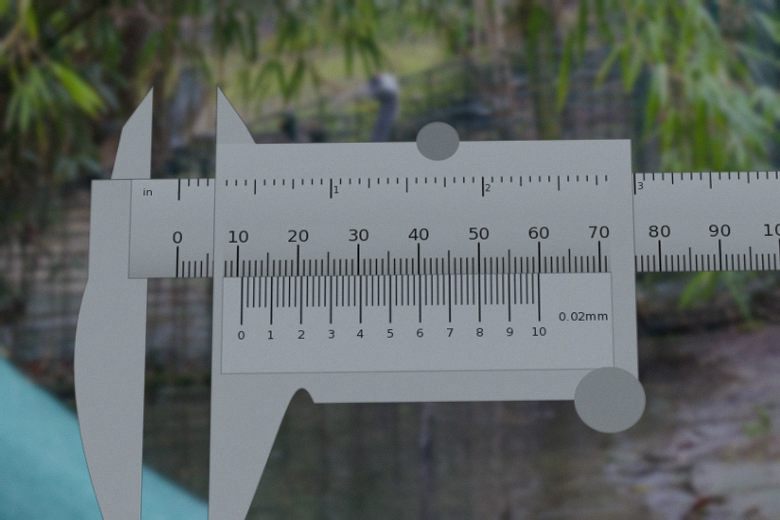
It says 10.8 mm
